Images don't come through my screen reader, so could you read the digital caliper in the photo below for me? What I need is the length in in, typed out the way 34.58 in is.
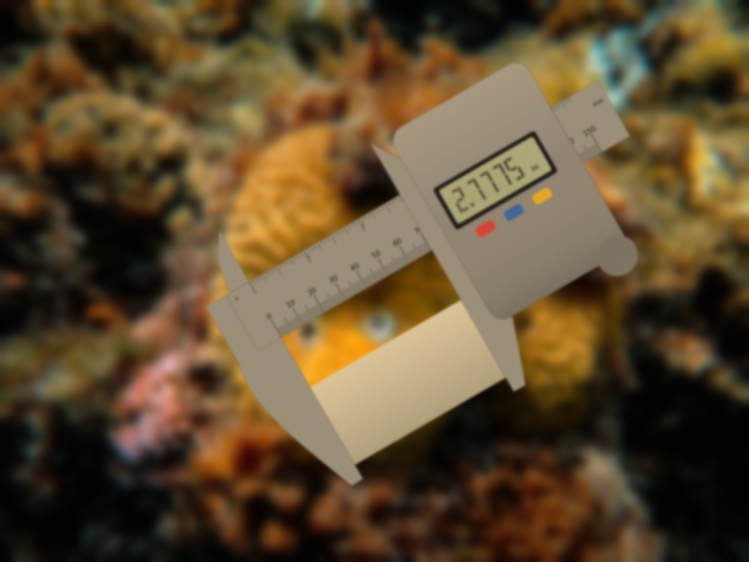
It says 2.7775 in
